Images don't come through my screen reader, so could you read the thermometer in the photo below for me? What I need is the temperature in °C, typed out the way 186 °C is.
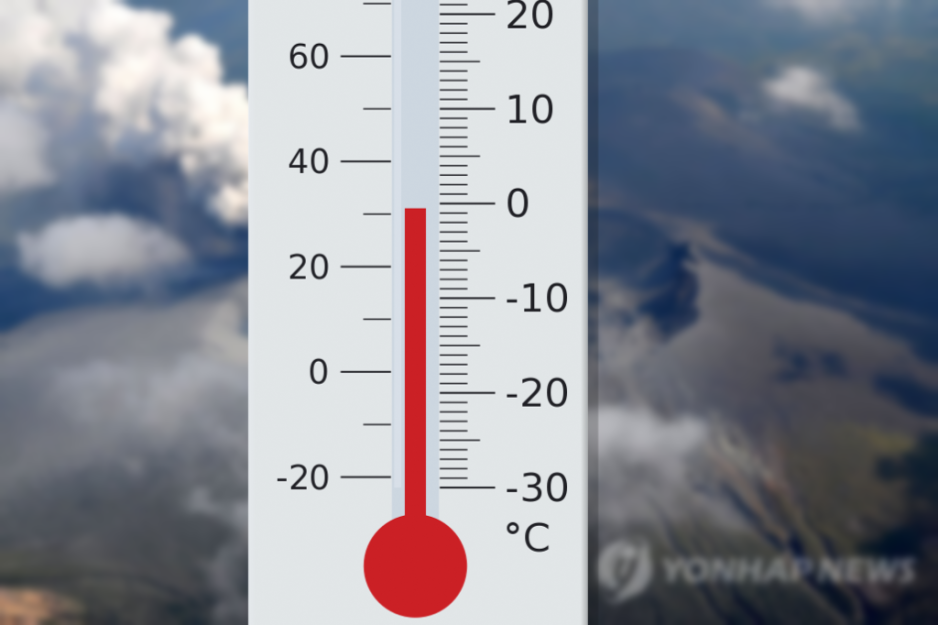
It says -0.5 °C
